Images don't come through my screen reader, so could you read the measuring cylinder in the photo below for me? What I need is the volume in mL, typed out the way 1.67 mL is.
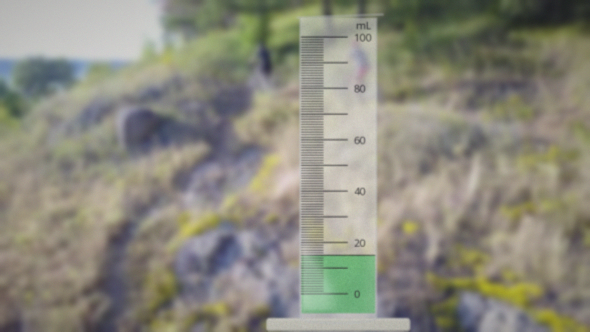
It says 15 mL
